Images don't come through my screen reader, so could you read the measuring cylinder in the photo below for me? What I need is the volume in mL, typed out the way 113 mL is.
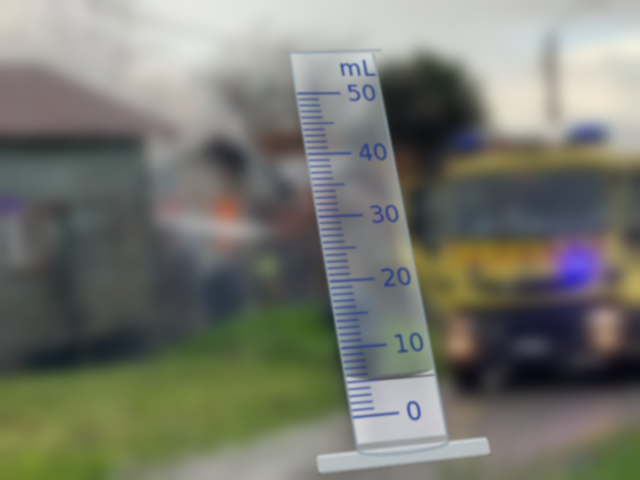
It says 5 mL
